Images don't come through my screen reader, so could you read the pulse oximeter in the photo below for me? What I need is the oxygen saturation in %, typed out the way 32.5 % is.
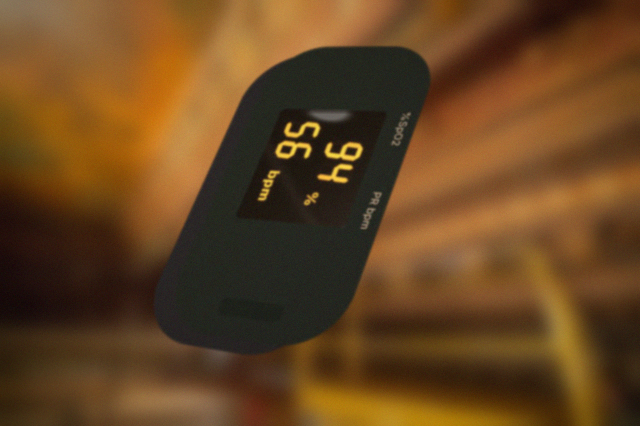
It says 94 %
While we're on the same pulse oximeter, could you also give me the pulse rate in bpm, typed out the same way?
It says 56 bpm
